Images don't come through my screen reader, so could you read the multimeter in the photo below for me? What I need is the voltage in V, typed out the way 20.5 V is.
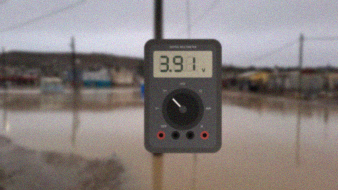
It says 3.91 V
